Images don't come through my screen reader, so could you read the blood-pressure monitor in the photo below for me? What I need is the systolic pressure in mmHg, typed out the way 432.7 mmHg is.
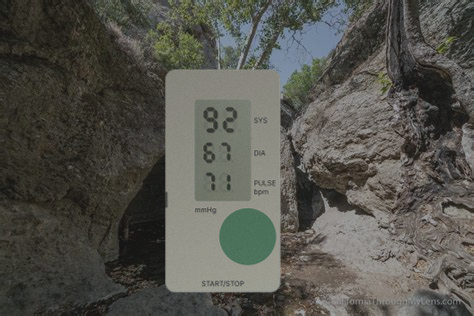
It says 92 mmHg
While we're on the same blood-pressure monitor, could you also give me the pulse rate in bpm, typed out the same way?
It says 71 bpm
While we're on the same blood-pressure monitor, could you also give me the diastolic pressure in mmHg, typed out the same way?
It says 67 mmHg
